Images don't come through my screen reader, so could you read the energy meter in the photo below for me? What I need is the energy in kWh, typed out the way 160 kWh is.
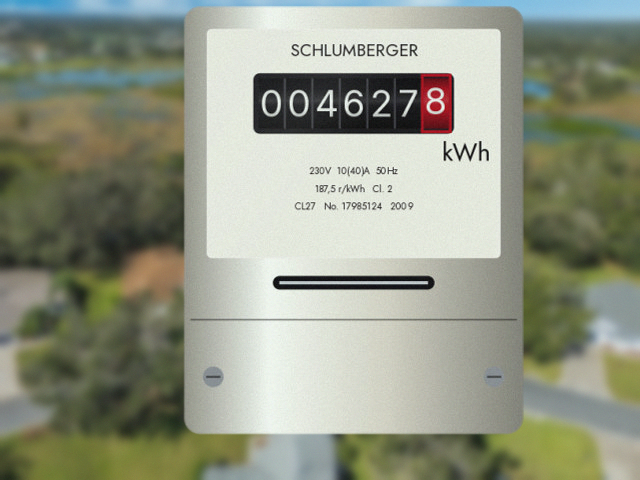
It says 4627.8 kWh
